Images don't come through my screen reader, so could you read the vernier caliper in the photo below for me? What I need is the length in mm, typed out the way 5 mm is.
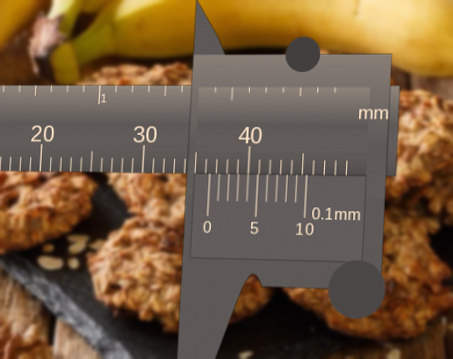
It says 36.4 mm
